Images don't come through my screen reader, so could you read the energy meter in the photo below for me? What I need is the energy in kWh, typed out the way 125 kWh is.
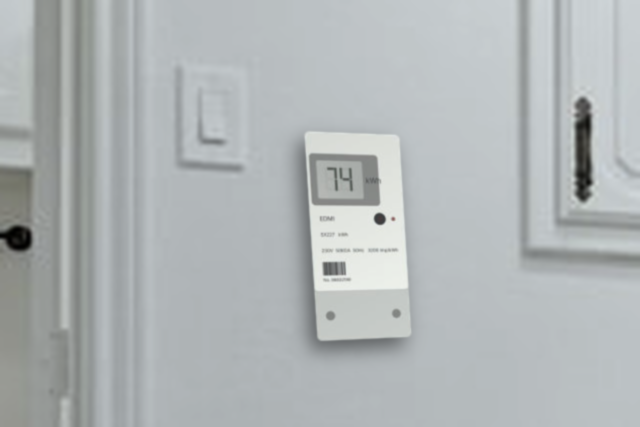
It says 74 kWh
